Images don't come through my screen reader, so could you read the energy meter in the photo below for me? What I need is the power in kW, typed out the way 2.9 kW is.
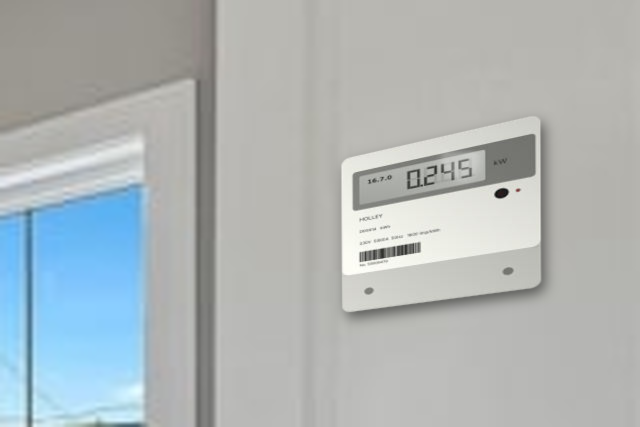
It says 0.245 kW
